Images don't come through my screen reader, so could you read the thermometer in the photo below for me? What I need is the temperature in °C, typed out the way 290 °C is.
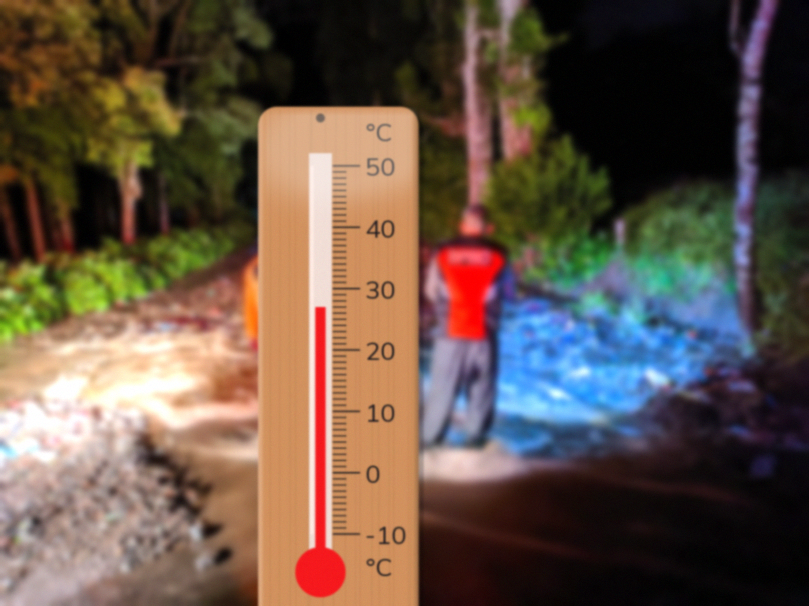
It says 27 °C
